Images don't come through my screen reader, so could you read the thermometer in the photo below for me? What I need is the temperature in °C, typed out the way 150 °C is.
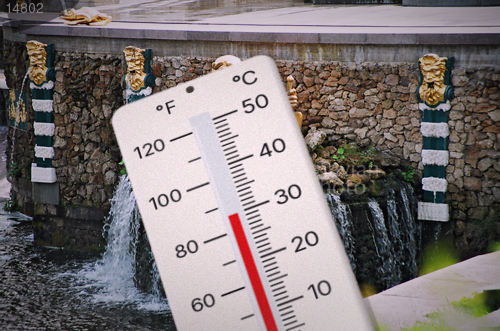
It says 30 °C
